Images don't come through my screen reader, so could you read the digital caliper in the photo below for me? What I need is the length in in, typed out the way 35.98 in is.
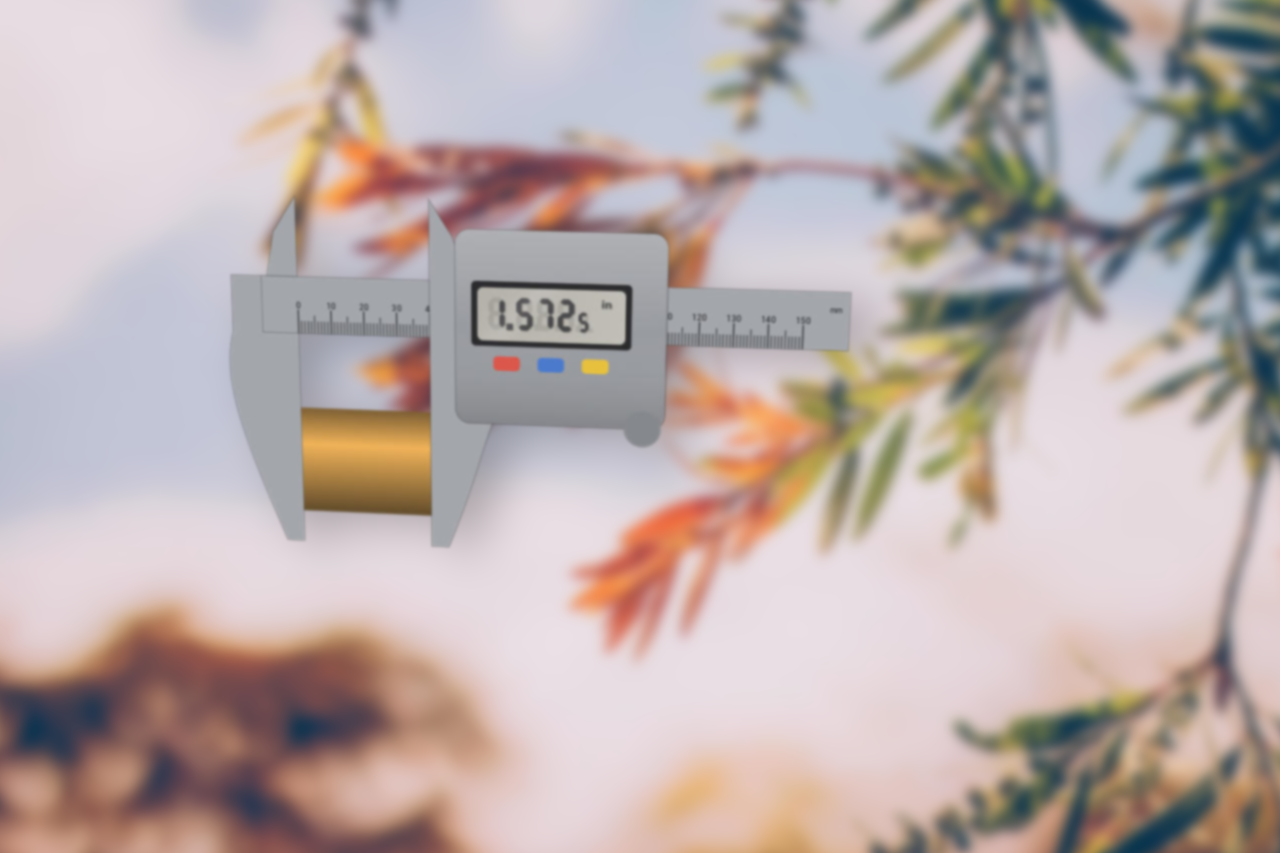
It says 1.5725 in
